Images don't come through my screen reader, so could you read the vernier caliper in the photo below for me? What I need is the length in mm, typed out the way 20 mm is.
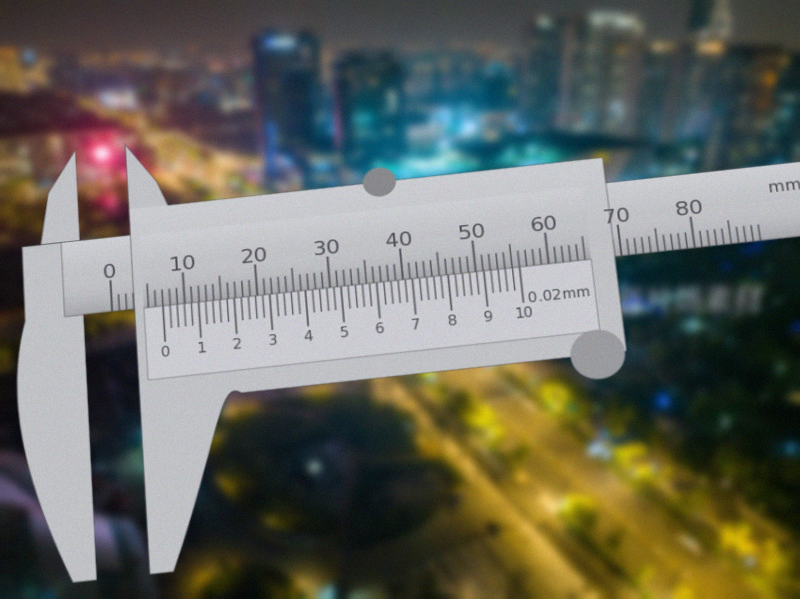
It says 7.0 mm
